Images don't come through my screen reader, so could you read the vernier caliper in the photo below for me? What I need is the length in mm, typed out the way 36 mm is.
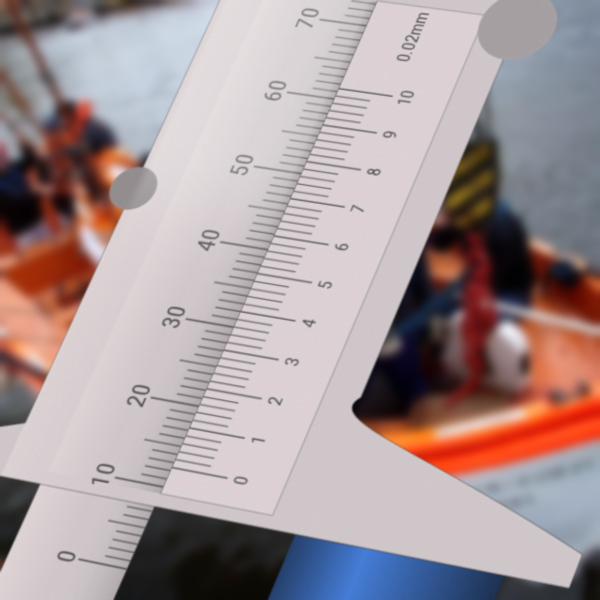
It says 12.4 mm
